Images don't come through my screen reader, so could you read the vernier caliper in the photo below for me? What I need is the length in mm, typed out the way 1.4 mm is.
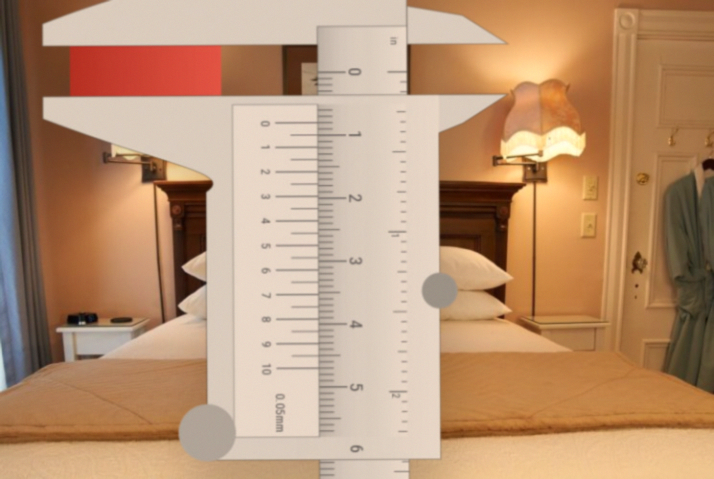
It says 8.0 mm
